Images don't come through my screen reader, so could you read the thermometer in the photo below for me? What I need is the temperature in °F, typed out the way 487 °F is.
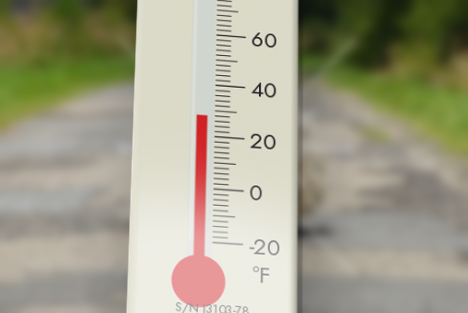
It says 28 °F
